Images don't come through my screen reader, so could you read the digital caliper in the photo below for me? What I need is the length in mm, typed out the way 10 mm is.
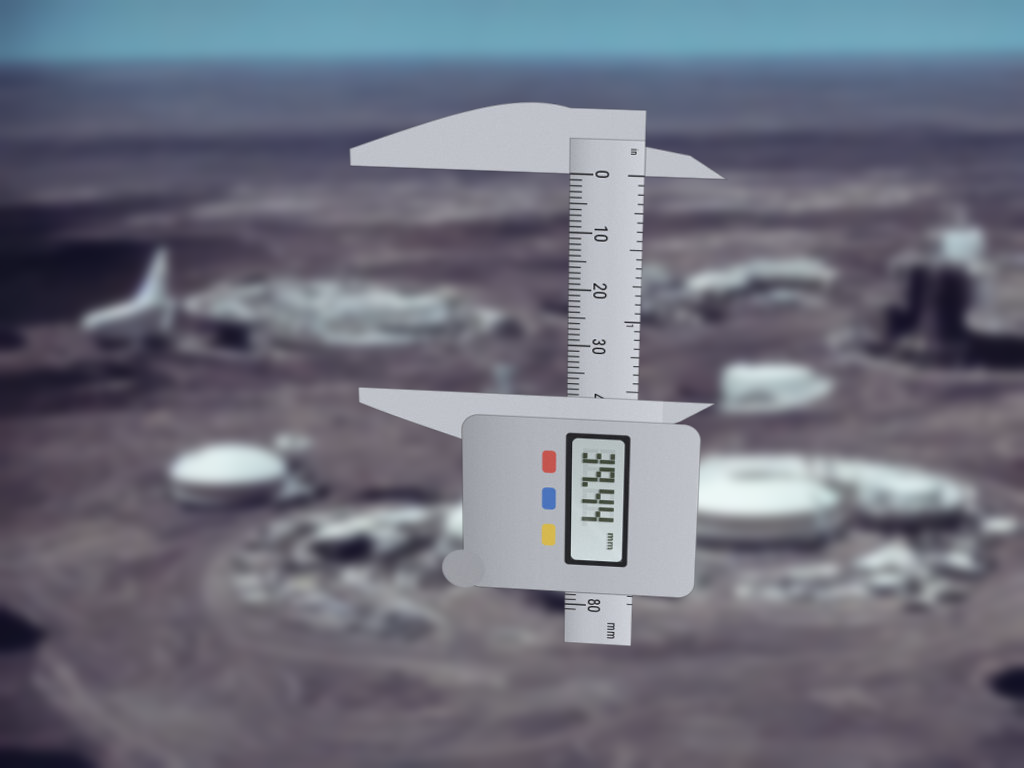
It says 39.44 mm
